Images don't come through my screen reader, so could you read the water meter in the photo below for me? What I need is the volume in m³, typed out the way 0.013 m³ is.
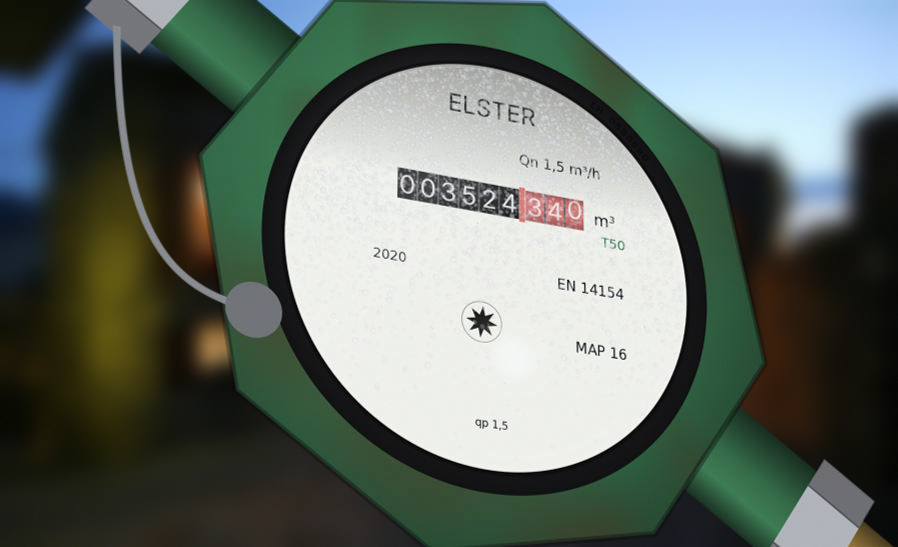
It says 3524.340 m³
